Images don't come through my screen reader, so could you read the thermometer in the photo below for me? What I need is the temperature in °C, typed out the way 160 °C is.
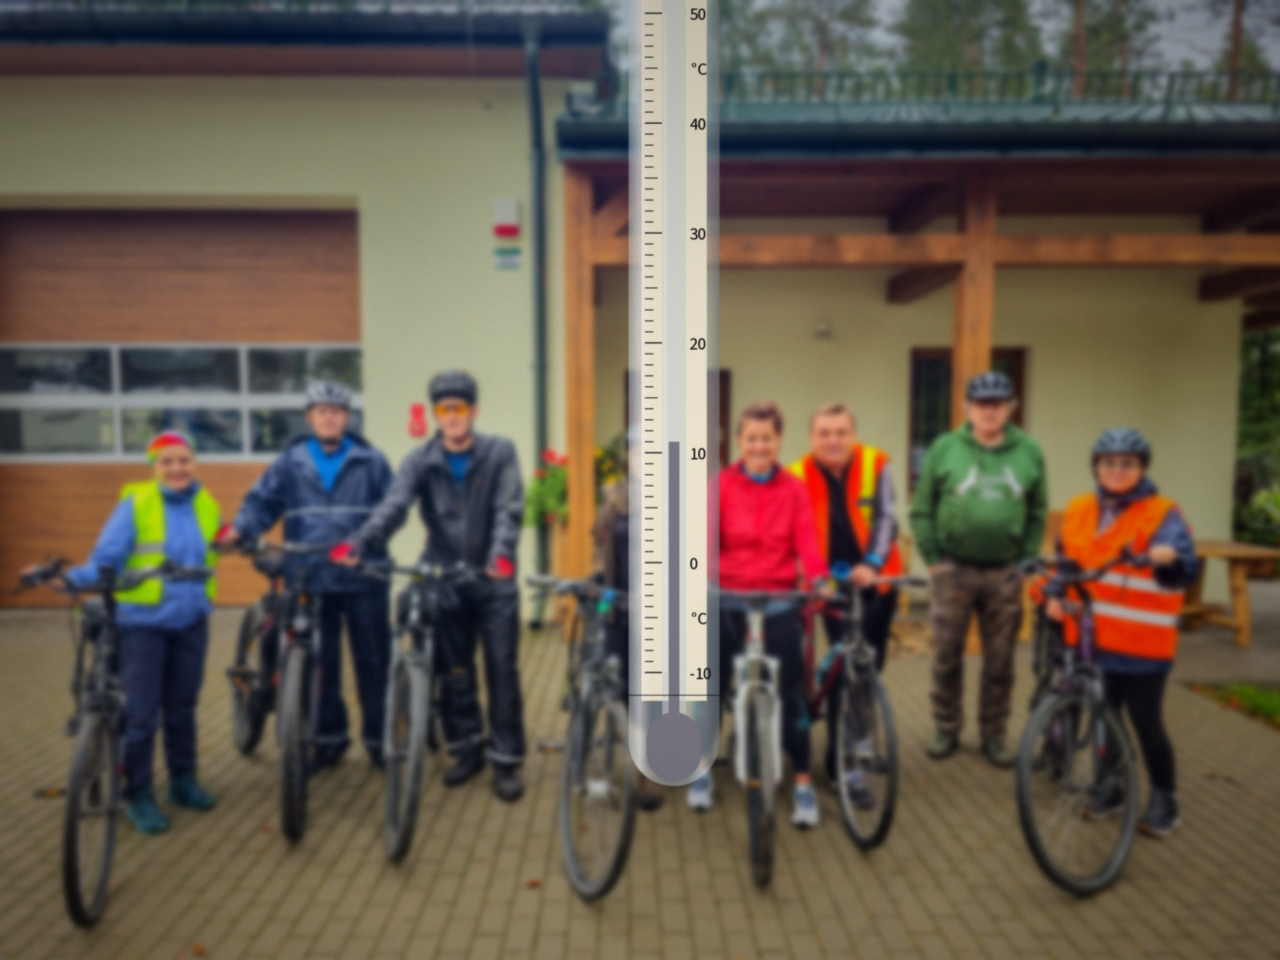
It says 11 °C
